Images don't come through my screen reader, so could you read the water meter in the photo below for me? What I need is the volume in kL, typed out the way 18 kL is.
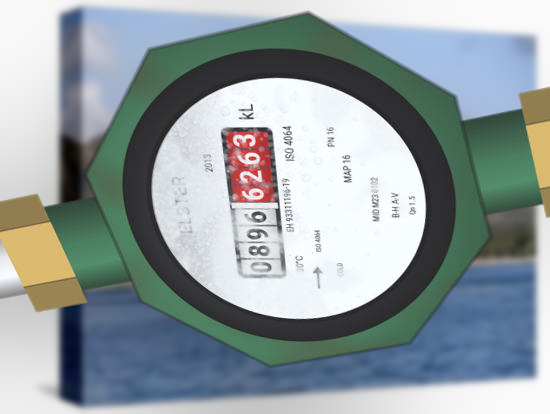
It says 896.6263 kL
